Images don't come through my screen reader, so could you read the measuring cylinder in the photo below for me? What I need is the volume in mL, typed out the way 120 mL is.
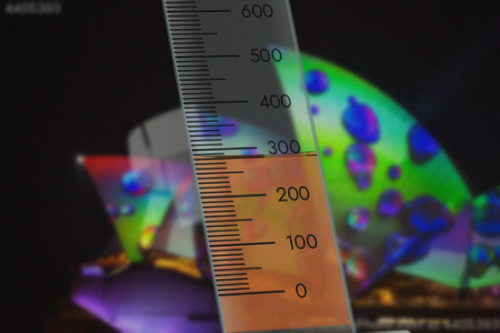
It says 280 mL
